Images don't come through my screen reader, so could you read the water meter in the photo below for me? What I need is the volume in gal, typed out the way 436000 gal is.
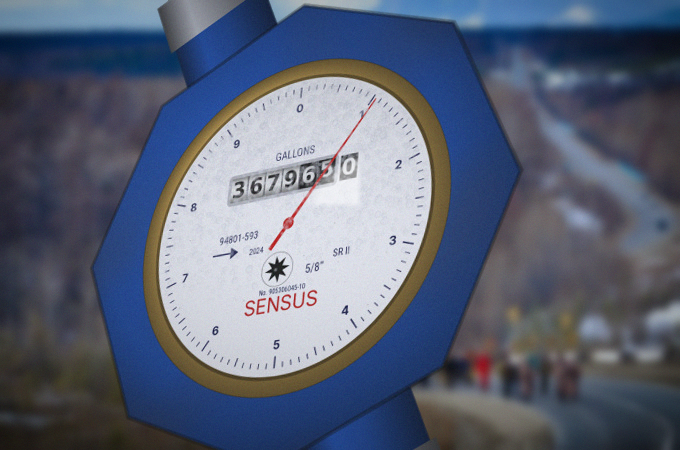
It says 3679651.0 gal
